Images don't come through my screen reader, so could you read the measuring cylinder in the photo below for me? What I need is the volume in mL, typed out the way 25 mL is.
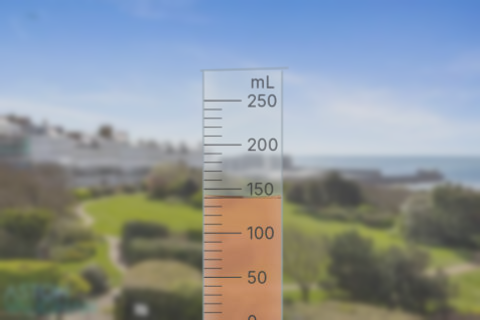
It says 140 mL
